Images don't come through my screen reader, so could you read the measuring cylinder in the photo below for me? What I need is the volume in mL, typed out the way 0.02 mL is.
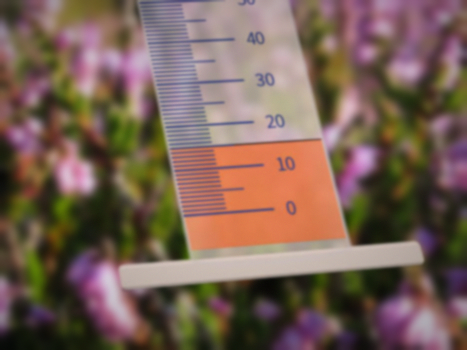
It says 15 mL
